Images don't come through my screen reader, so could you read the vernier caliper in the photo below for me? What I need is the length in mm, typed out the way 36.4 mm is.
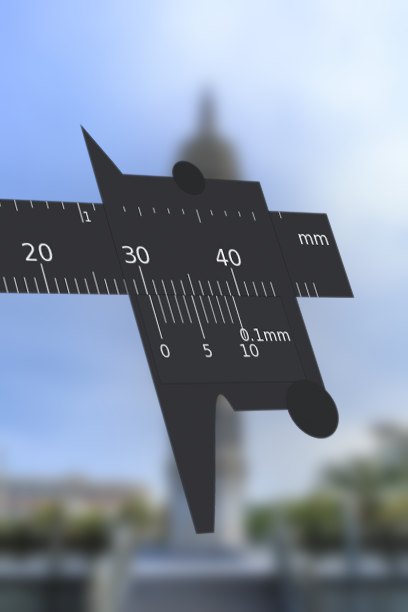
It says 30.2 mm
